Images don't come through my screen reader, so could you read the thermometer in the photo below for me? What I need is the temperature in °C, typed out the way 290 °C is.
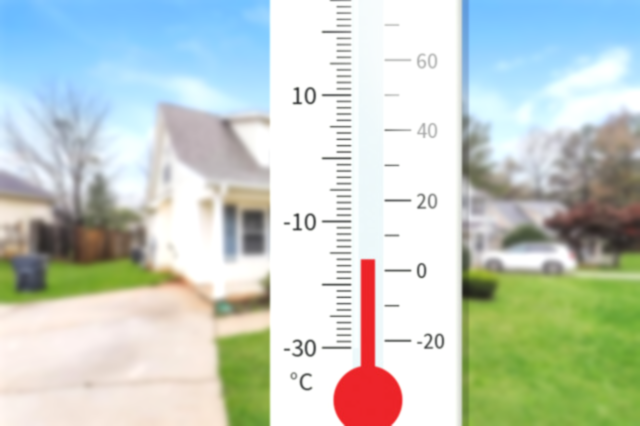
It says -16 °C
